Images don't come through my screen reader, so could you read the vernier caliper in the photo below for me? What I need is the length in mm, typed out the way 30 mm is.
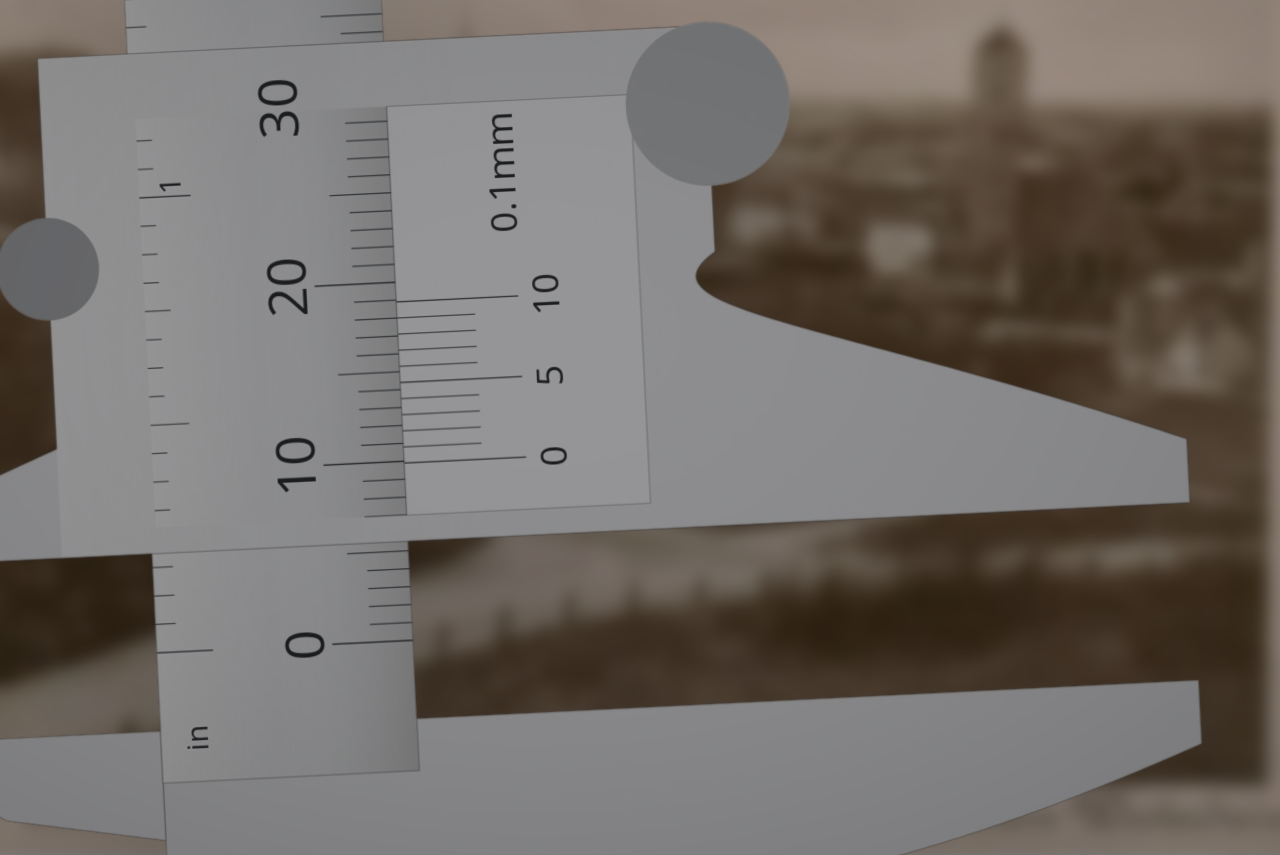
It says 9.9 mm
